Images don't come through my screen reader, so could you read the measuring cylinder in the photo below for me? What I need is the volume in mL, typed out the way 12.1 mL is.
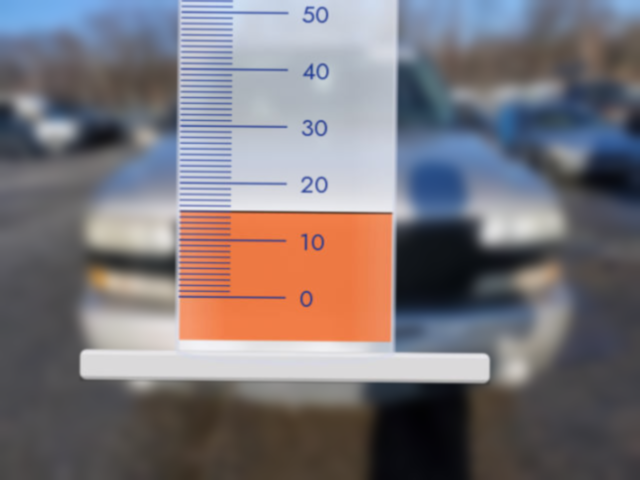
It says 15 mL
